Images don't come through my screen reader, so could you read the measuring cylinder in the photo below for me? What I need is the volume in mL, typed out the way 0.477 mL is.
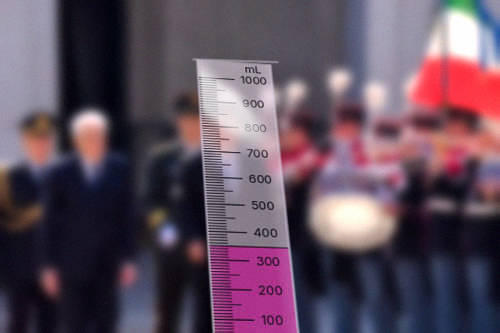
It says 350 mL
